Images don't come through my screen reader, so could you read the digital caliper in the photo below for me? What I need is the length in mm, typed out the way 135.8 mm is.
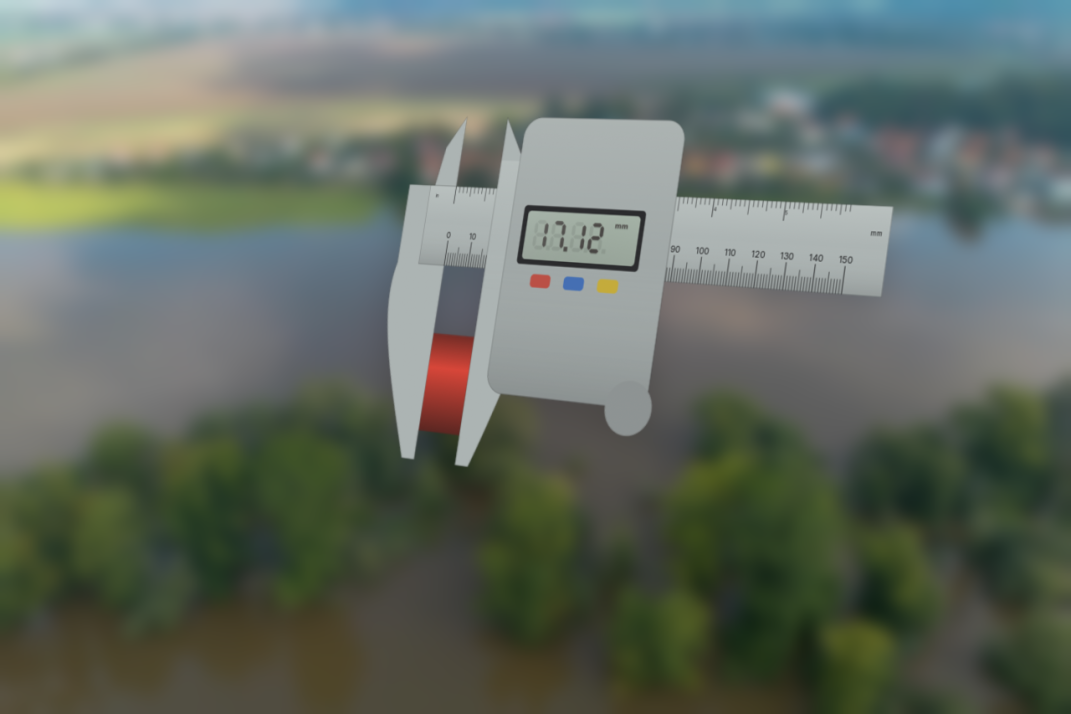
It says 17.12 mm
